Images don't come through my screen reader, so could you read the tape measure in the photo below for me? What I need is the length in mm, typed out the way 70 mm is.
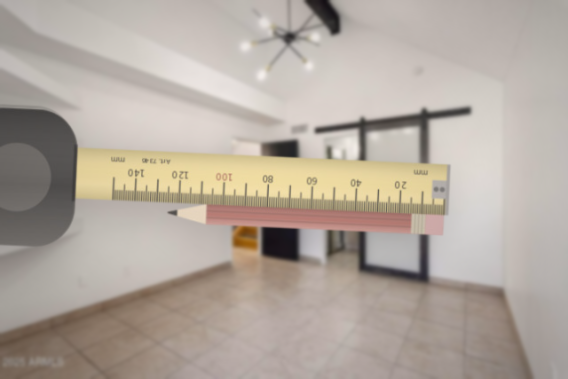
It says 125 mm
